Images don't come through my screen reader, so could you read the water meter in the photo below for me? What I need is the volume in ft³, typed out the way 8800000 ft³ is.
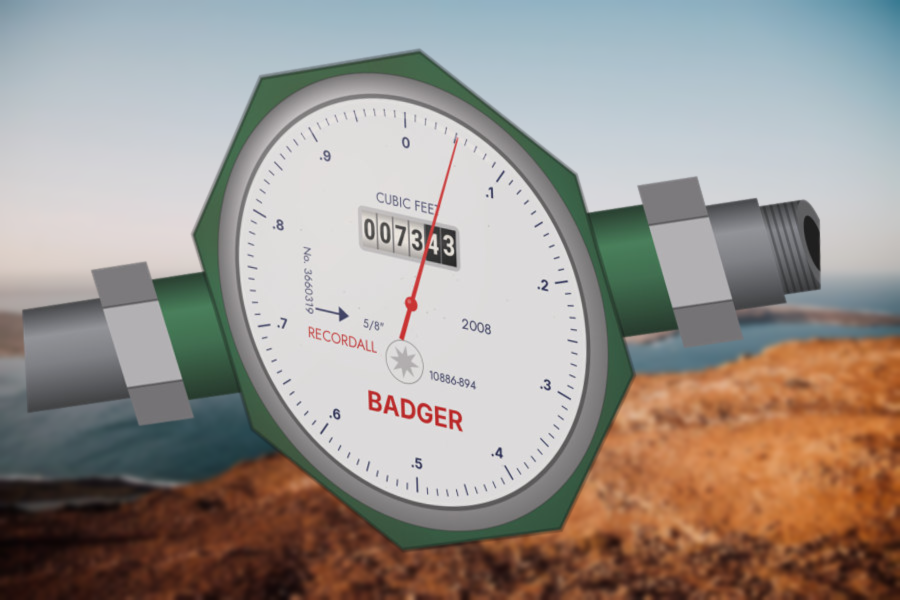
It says 7343.05 ft³
